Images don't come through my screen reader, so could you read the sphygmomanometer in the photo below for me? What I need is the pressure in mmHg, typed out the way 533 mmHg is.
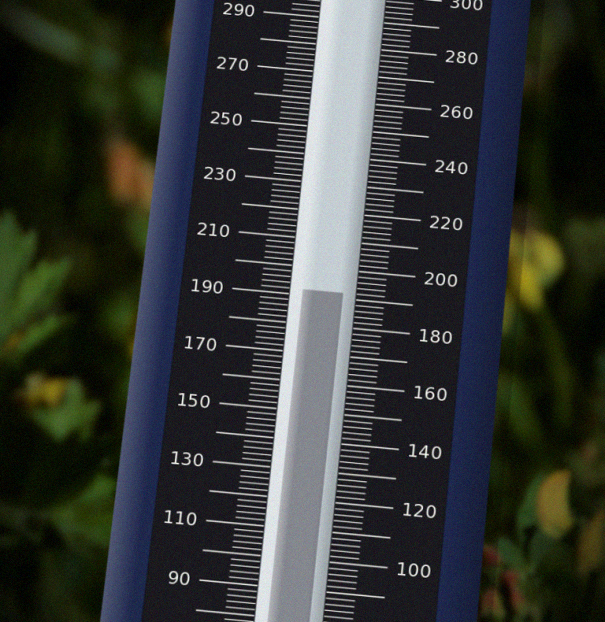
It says 192 mmHg
